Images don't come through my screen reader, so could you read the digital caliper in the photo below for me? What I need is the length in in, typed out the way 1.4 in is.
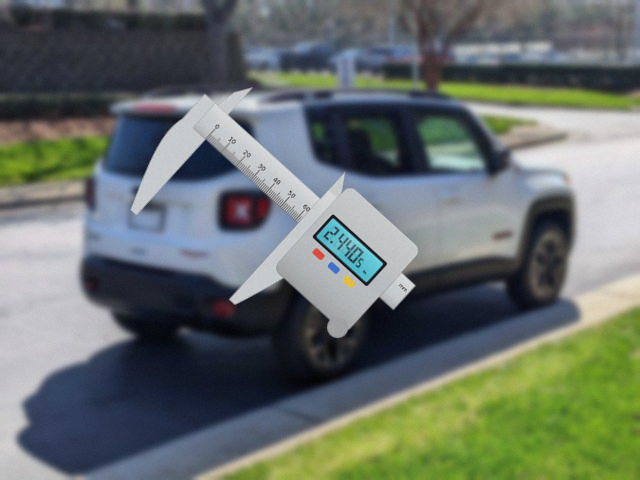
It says 2.4405 in
